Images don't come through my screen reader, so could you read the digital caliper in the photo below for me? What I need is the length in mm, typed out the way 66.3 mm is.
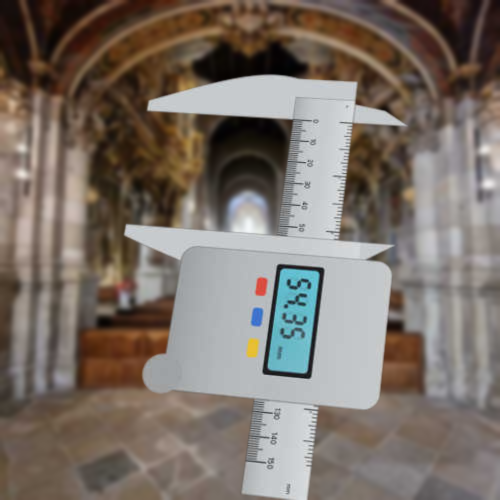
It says 54.35 mm
